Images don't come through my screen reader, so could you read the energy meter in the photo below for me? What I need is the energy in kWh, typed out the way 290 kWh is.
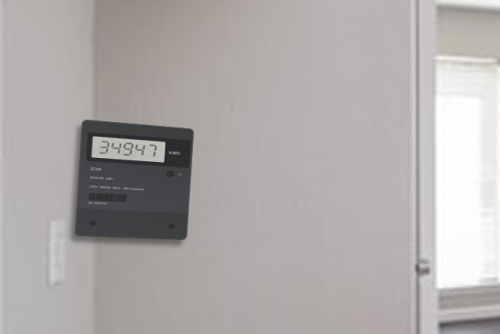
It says 34947 kWh
